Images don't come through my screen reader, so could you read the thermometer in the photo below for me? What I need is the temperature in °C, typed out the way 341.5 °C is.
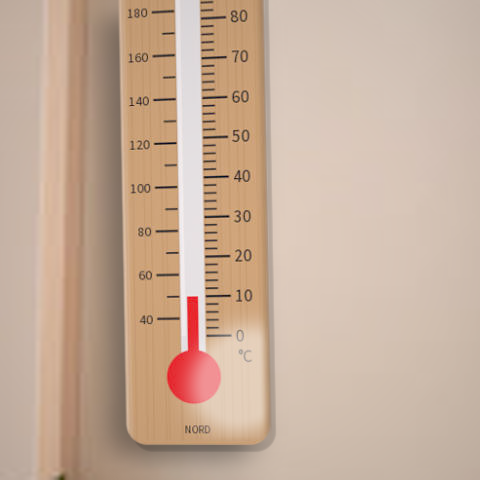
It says 10 °C
